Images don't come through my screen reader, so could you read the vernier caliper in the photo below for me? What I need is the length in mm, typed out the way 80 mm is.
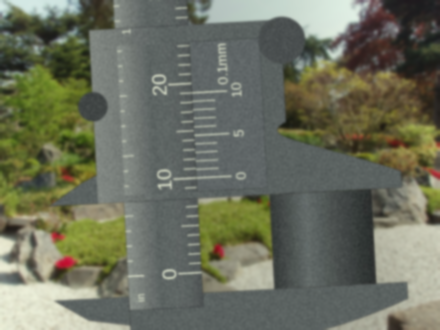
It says 10.0 mm
